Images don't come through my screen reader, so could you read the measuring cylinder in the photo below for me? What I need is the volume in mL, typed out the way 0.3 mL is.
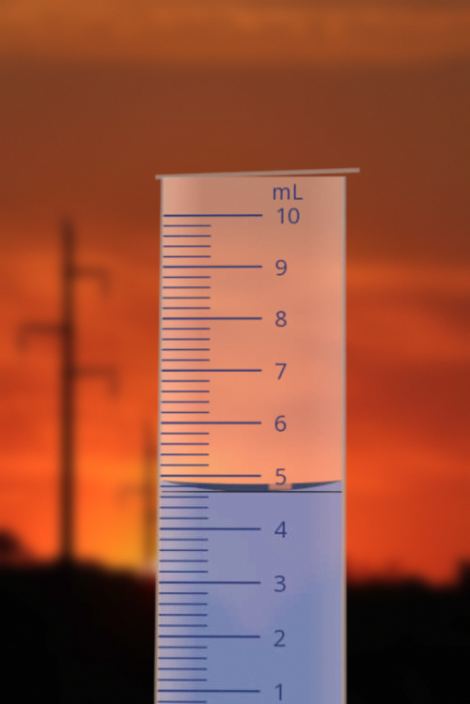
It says 4.7 mL
